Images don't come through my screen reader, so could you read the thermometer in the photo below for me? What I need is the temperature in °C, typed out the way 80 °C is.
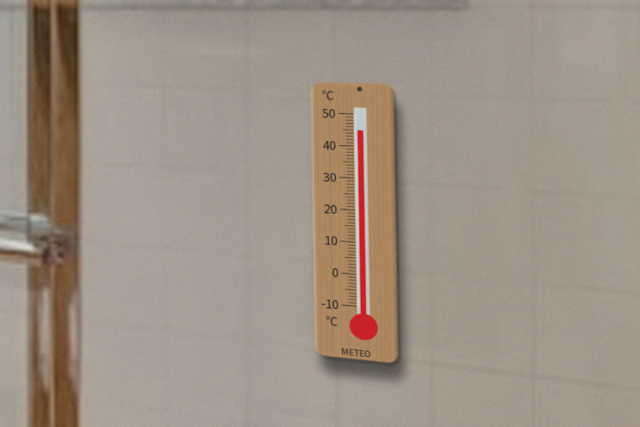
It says 45 °C
